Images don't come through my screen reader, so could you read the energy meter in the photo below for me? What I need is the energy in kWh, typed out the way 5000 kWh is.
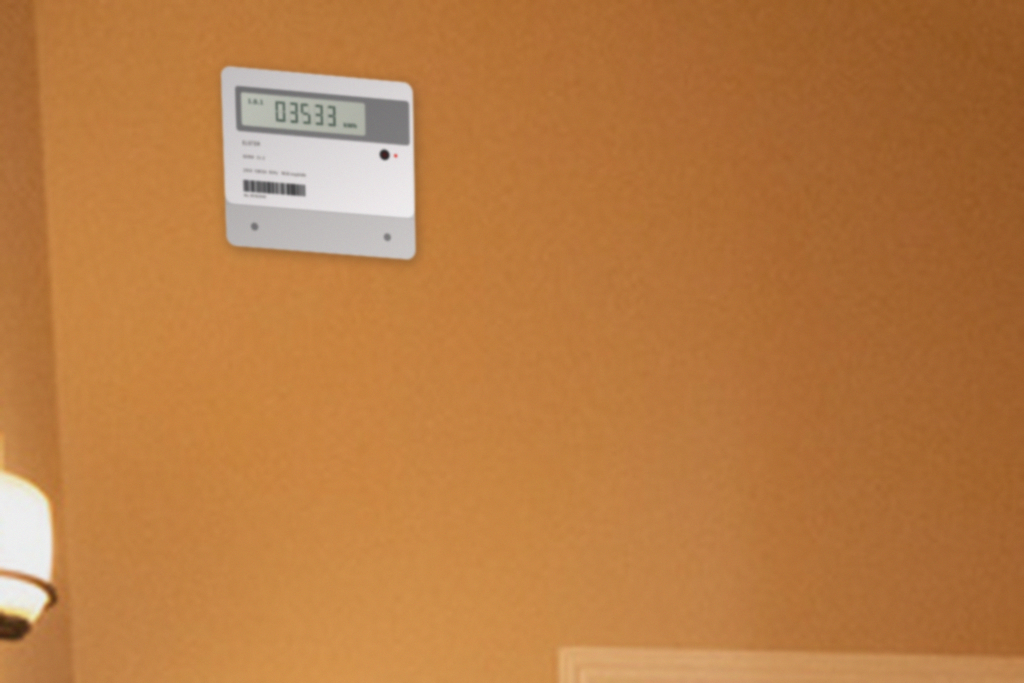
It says 3533 kWh
